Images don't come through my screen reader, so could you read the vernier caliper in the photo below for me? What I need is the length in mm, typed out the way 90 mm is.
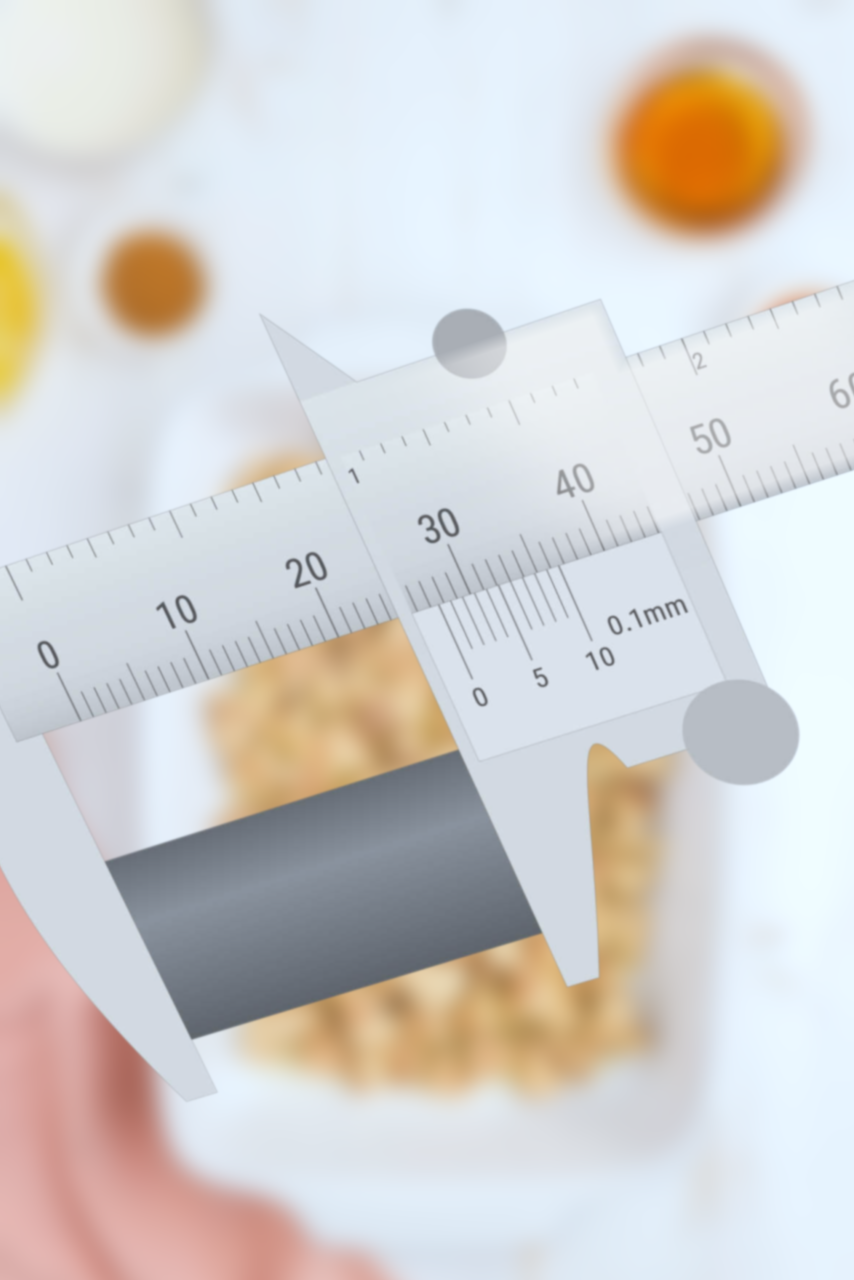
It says 27.6 mm
